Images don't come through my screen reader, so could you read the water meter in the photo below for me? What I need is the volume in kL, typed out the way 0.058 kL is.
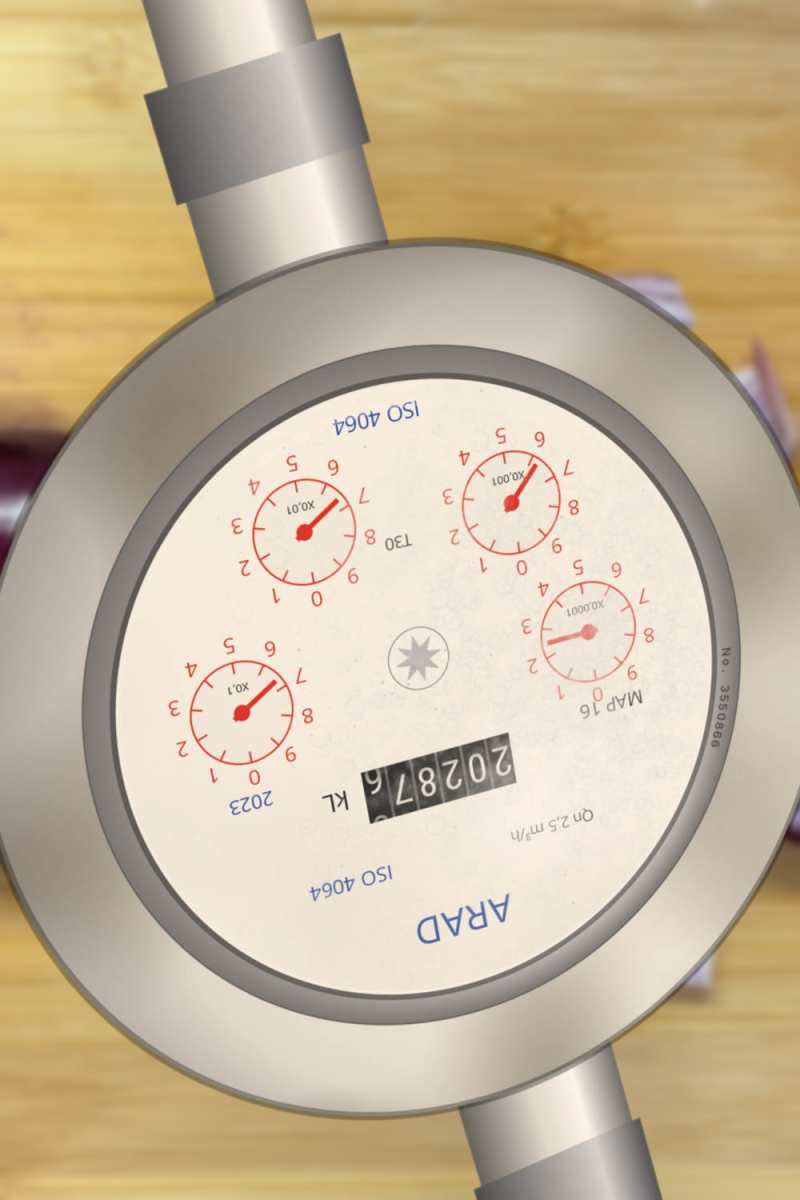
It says 202875.6662 kL
